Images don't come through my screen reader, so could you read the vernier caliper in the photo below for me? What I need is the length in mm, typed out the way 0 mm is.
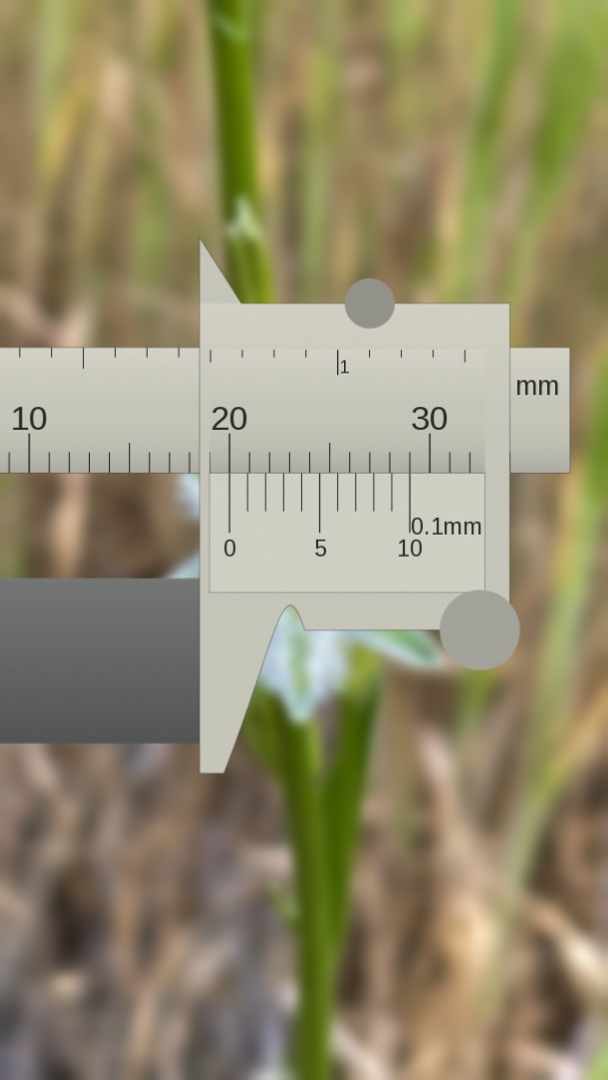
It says 20.0 mm
